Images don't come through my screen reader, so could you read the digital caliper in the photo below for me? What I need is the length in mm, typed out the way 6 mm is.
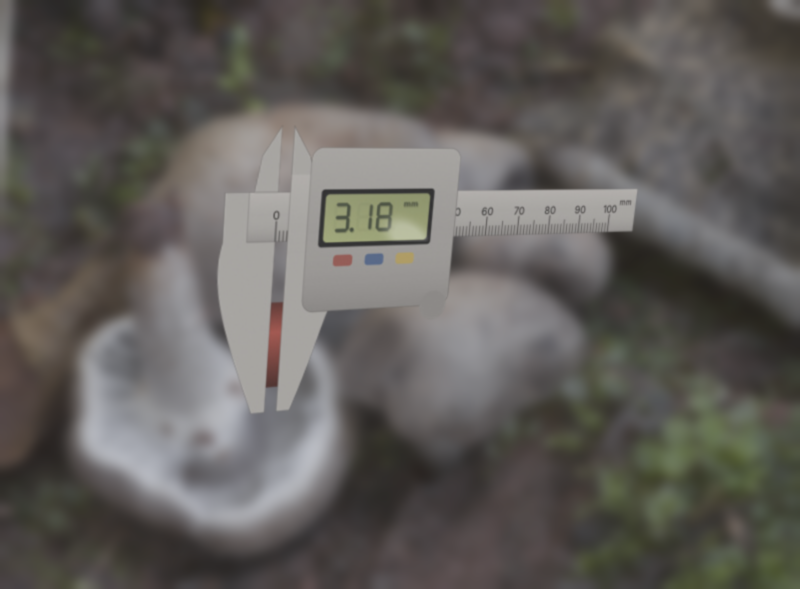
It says 3.18 mm
